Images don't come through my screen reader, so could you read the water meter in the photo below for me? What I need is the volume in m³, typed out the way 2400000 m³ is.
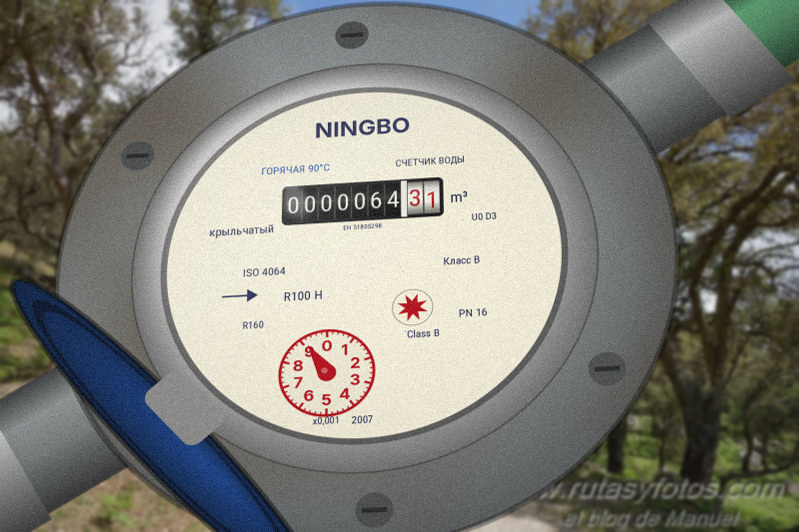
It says 64.309 m³
